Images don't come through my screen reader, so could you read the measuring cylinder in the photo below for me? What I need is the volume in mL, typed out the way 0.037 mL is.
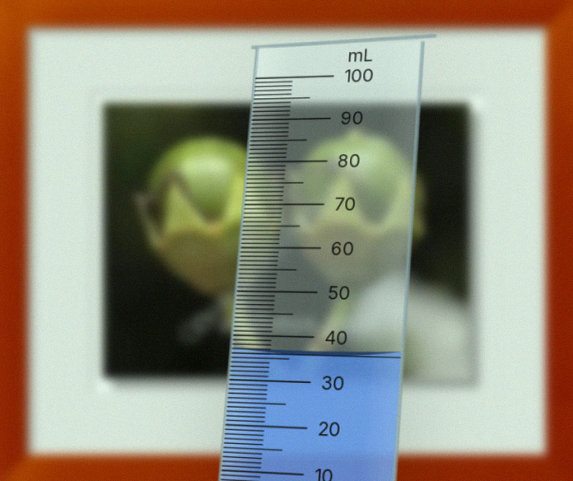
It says 36 mL
